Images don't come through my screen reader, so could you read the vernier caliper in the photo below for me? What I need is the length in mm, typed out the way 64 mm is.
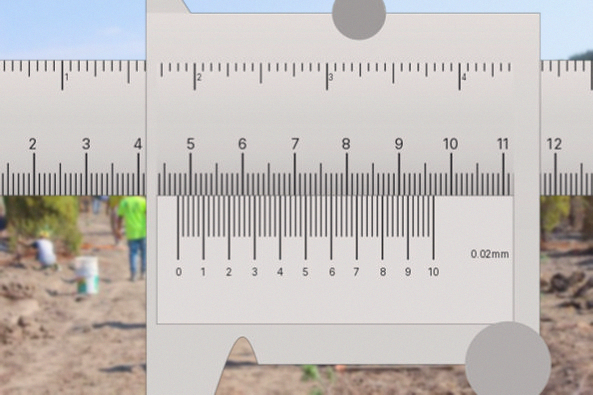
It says 47.6 mm
